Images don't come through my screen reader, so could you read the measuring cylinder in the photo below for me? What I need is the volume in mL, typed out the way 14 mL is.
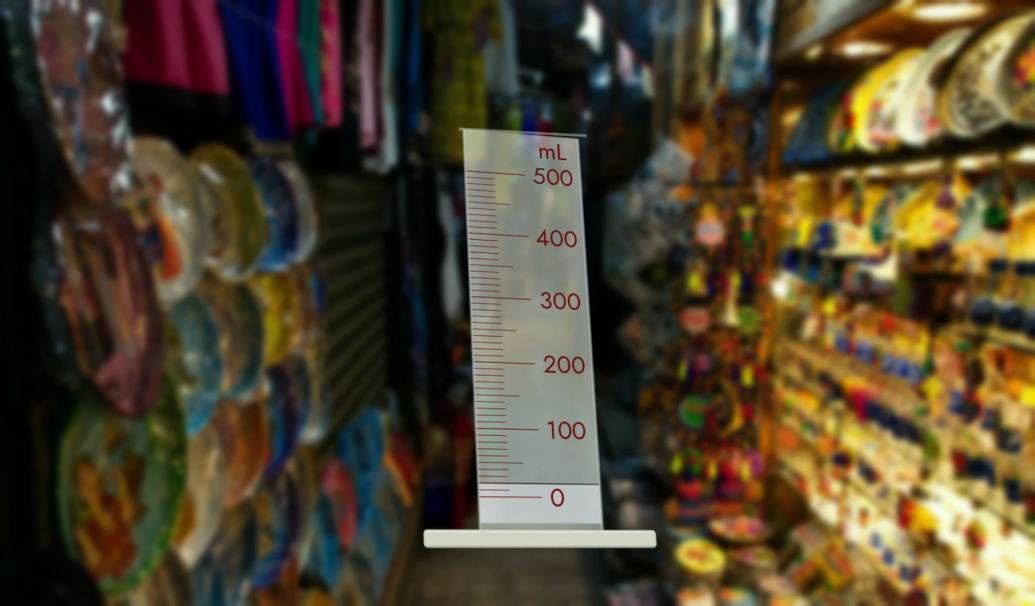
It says 20 mL
